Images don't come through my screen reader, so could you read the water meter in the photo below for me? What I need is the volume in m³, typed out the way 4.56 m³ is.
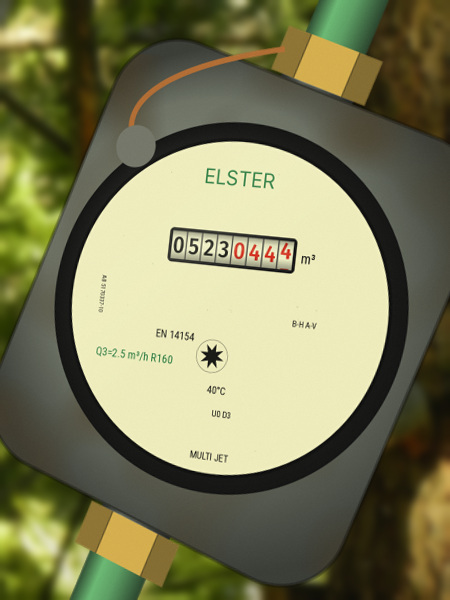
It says 523.0444 m³
